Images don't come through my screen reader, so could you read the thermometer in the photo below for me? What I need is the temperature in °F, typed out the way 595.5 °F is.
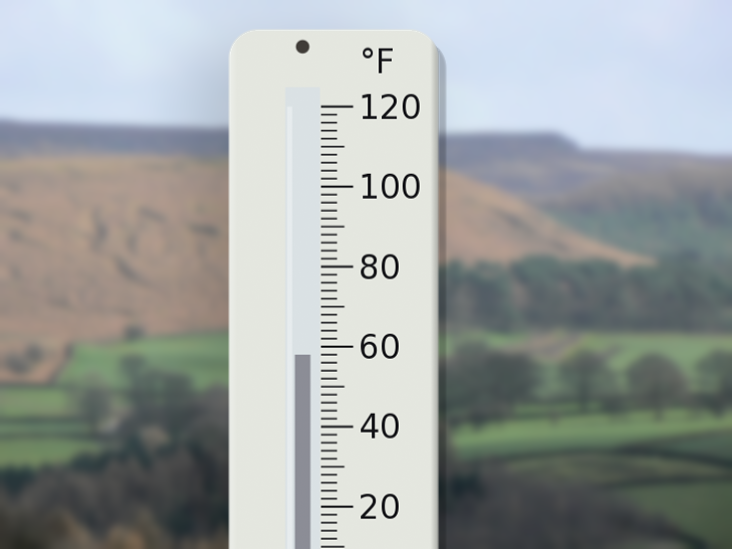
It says 58 °F
